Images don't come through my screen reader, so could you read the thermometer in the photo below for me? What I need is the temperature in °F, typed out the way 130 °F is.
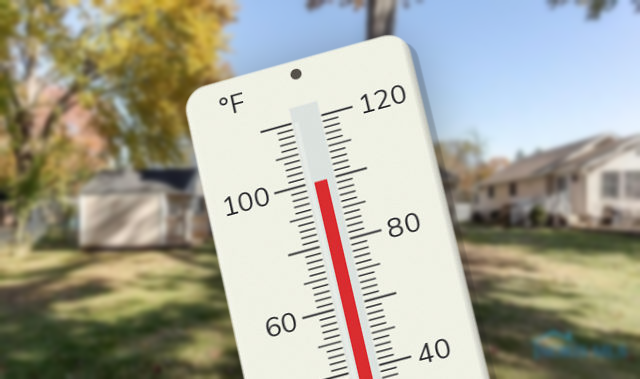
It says 100 °F
